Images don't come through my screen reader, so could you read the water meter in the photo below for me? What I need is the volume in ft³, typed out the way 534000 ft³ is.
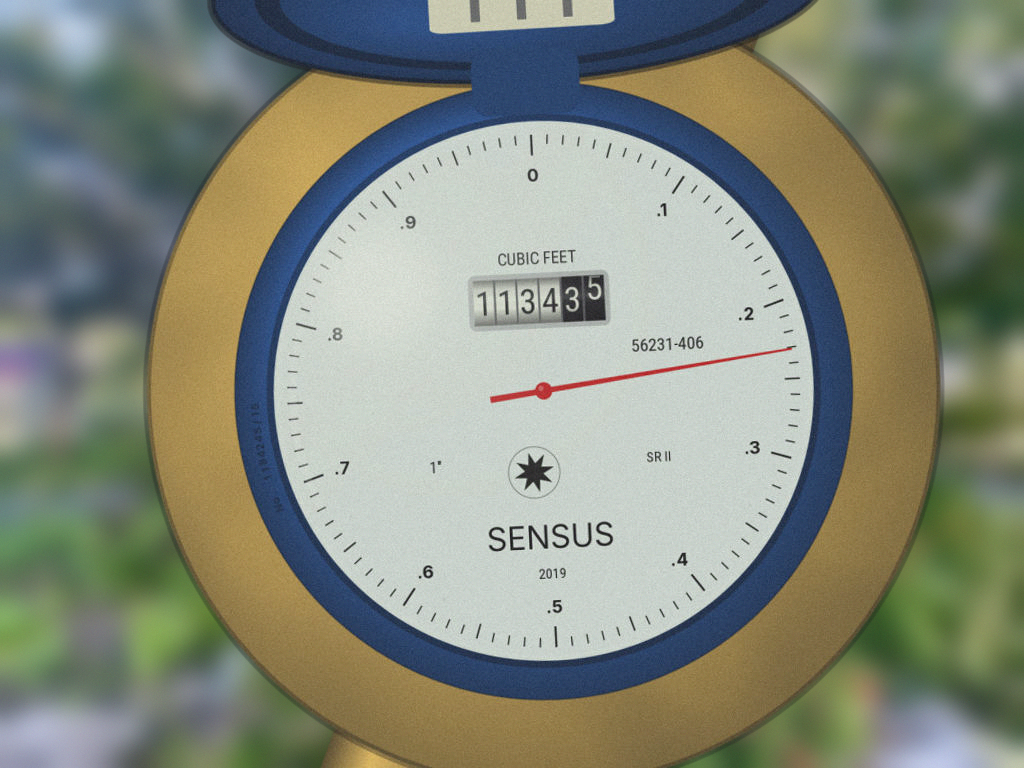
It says 113435.23 ft³
